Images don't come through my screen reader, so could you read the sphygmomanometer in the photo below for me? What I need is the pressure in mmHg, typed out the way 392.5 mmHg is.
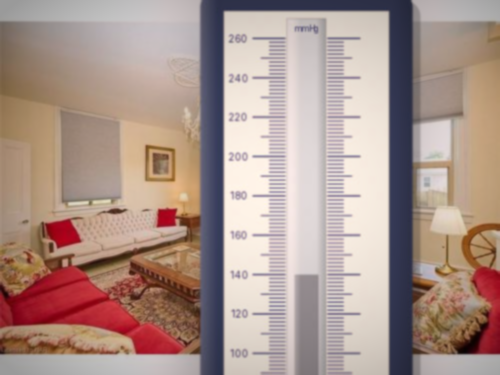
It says 140 mmHg
